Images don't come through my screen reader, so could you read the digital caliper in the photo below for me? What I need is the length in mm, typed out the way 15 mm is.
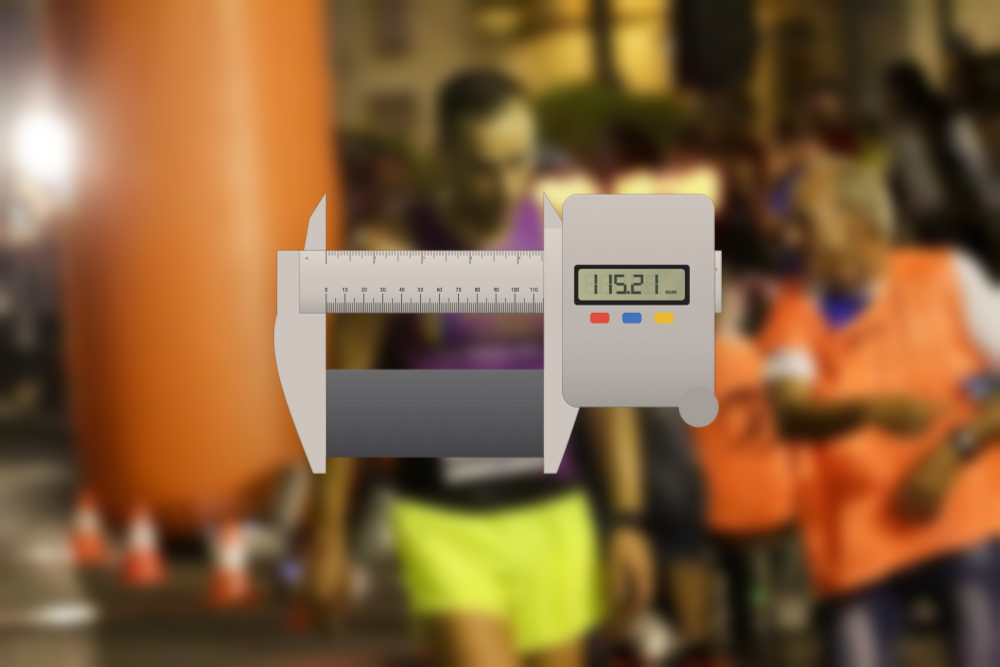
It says 115.21 mm
